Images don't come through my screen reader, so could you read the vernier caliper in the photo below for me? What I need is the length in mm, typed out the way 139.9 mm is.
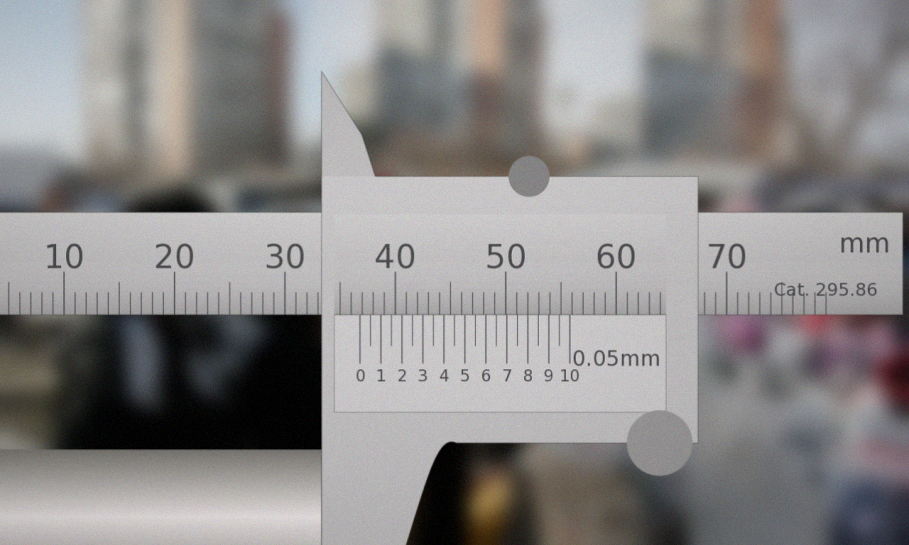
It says 36.8 mm
